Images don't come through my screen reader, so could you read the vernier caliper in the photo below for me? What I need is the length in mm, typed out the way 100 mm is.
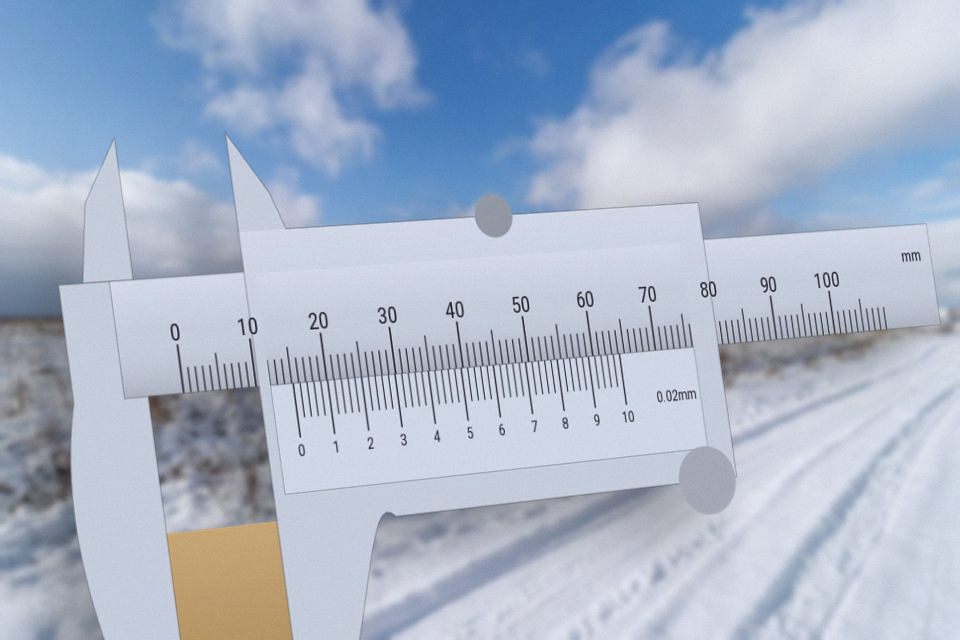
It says 15.2 mm
